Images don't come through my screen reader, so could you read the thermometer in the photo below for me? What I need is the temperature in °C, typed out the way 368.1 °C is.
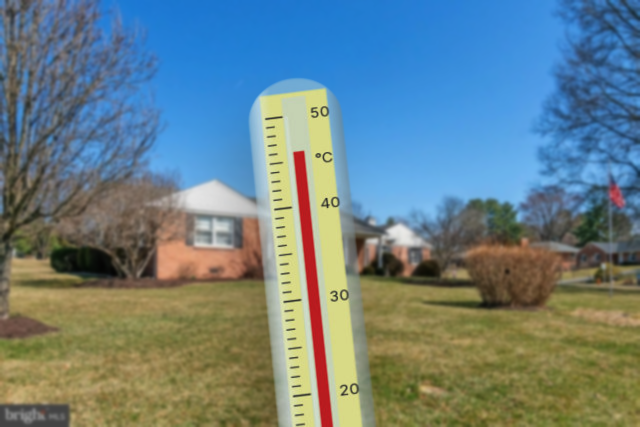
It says 46 °C
